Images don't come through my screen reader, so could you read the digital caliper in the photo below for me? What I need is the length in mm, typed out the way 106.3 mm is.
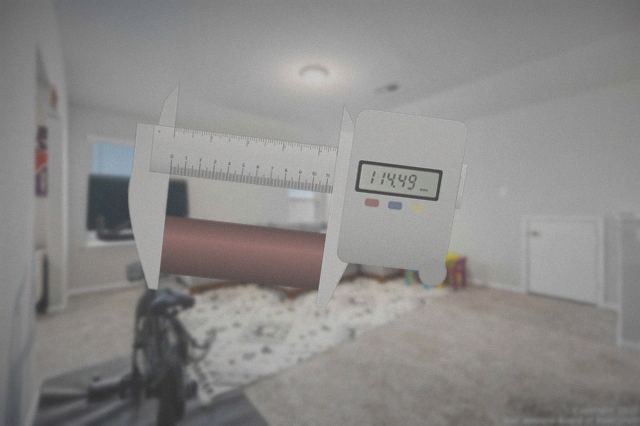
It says 114.49 mm
